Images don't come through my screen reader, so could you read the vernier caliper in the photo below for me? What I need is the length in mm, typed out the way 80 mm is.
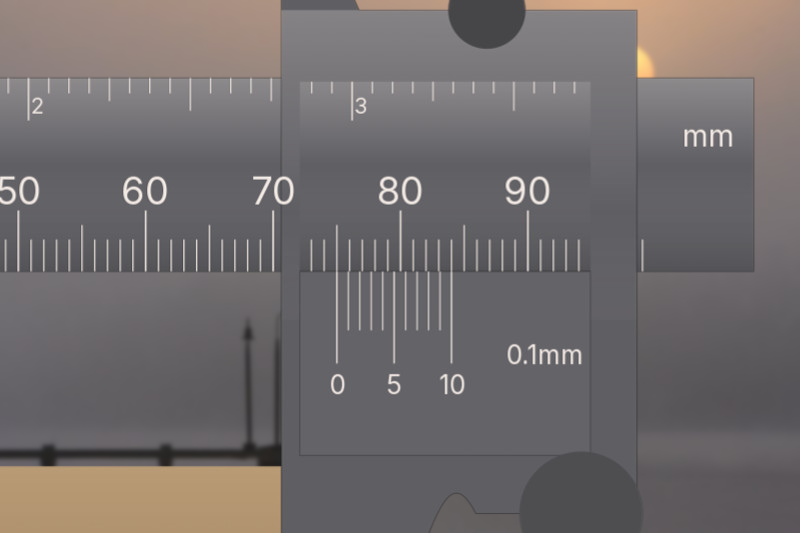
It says 75.0 mm
